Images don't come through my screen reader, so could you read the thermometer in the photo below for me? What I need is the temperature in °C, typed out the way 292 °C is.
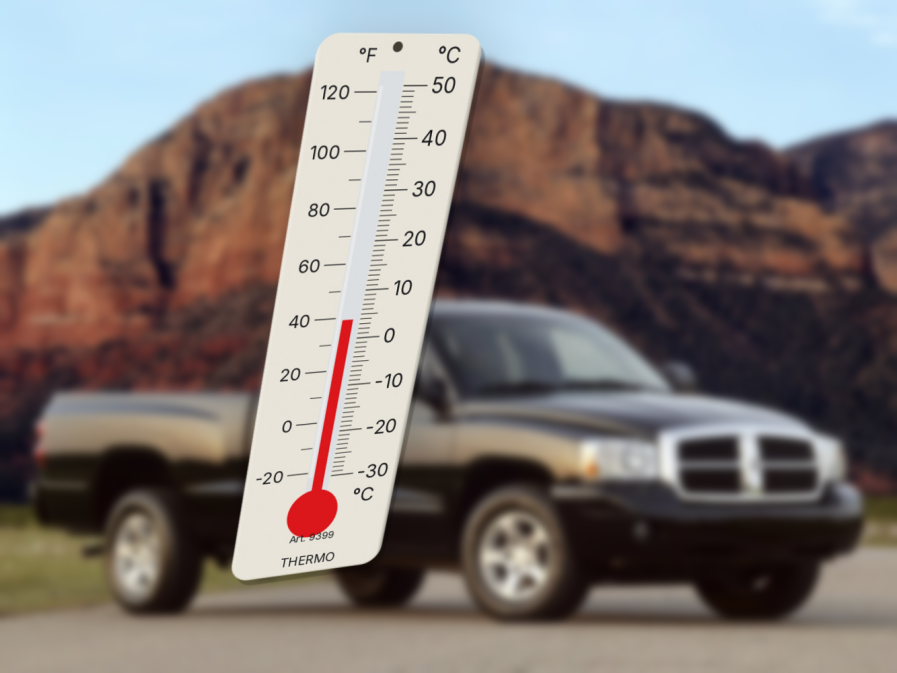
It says 4 °C
